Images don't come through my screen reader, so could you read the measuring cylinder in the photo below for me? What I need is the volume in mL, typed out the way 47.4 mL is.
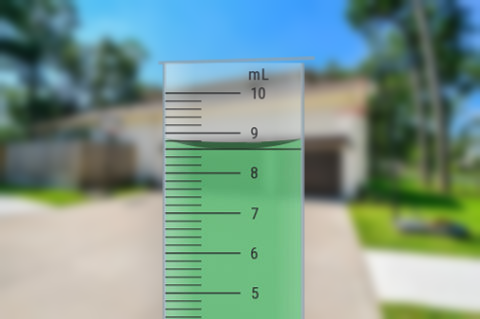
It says 8.6 mL
